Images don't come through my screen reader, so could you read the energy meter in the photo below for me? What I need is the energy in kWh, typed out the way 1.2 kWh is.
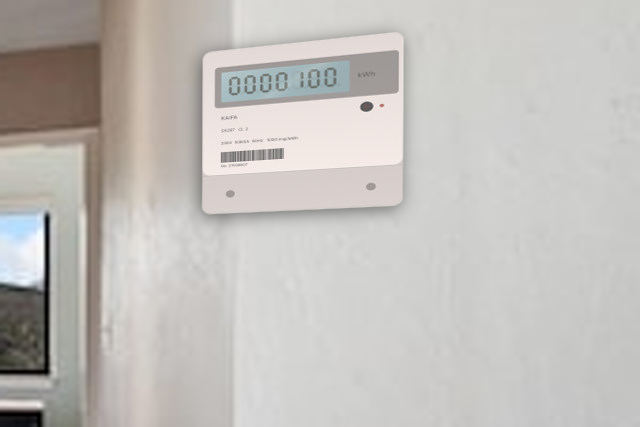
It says 100 kWh
